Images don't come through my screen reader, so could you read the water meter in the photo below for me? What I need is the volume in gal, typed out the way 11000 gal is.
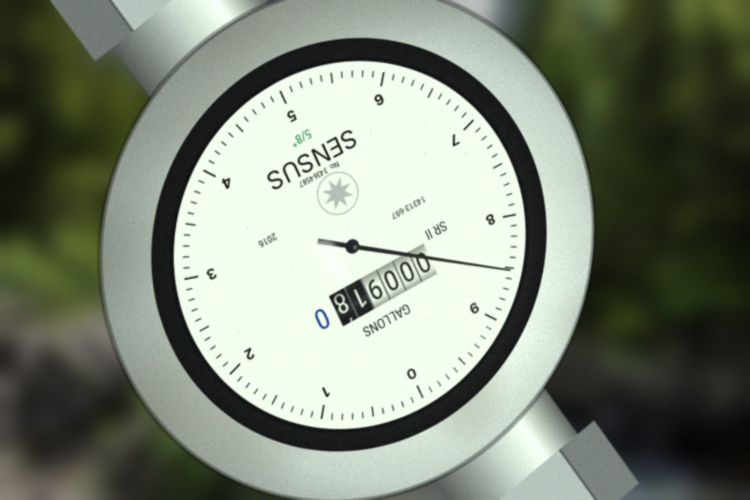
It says 9178.5 gal
